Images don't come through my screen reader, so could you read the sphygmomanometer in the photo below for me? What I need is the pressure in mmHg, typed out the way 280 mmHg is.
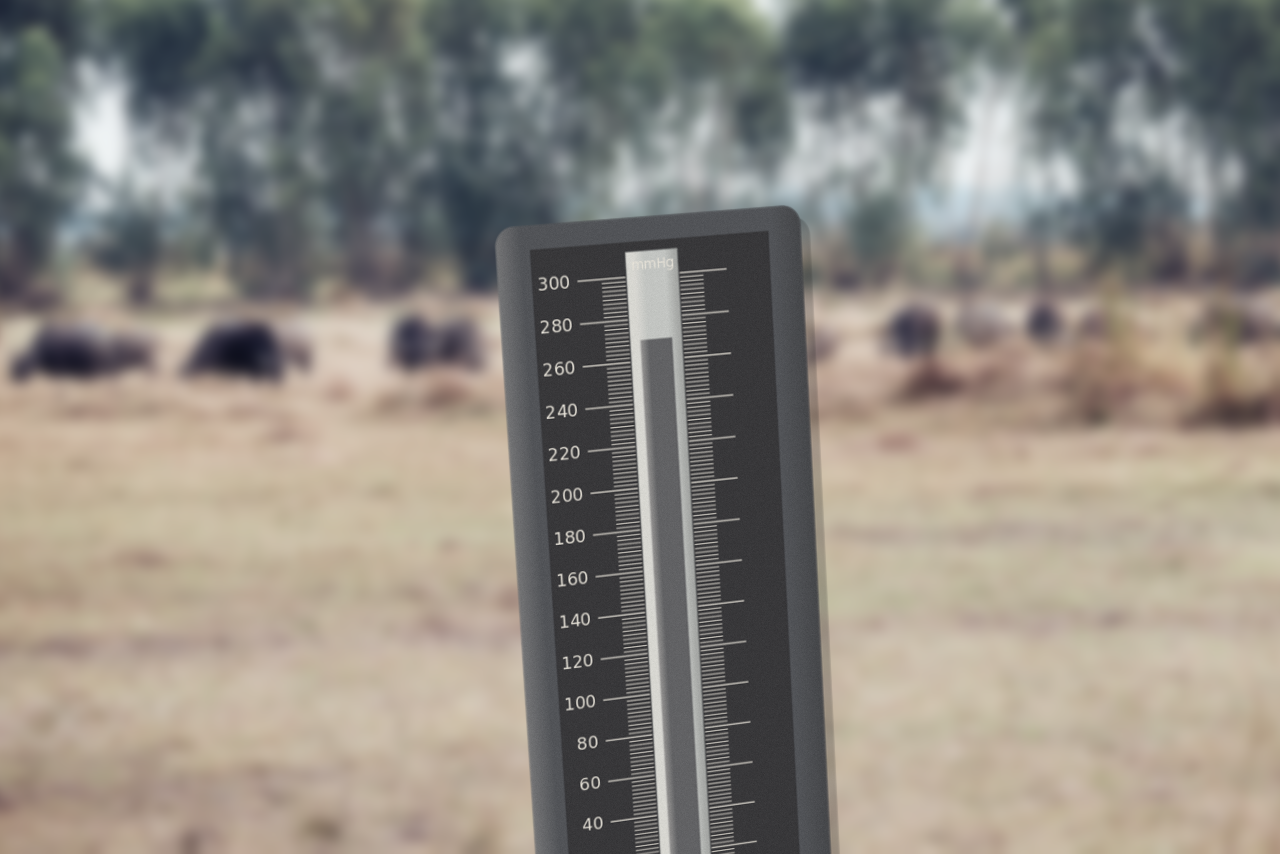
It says 270 mmHg
